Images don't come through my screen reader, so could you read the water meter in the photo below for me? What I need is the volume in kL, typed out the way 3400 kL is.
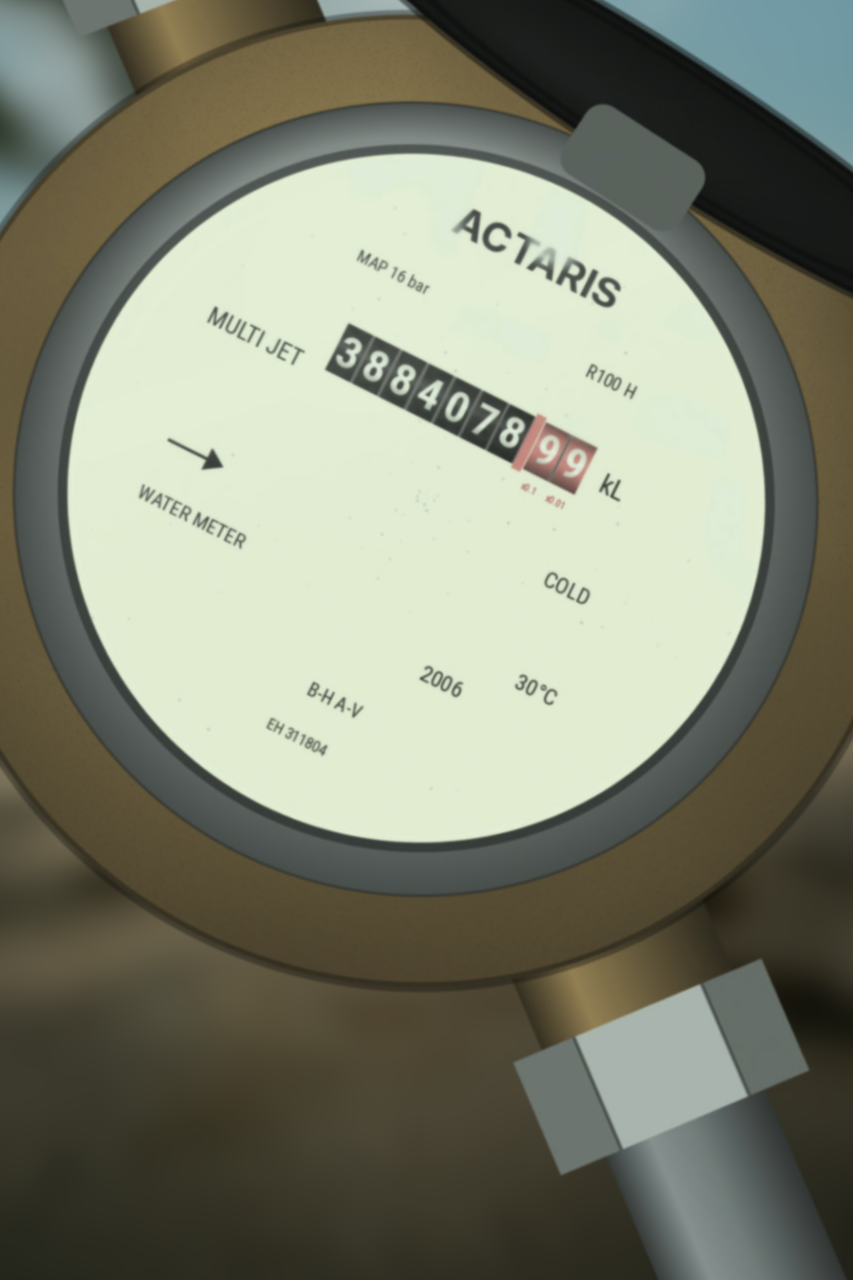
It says 3884078.99 kL
